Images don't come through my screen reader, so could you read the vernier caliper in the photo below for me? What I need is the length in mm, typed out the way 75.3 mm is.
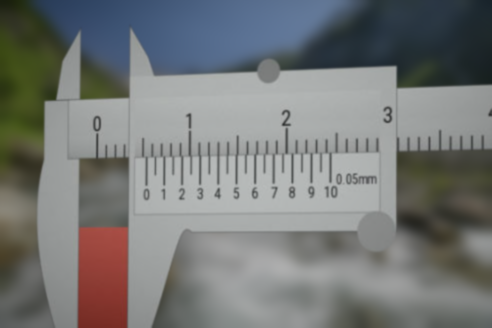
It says 5.4 mm
